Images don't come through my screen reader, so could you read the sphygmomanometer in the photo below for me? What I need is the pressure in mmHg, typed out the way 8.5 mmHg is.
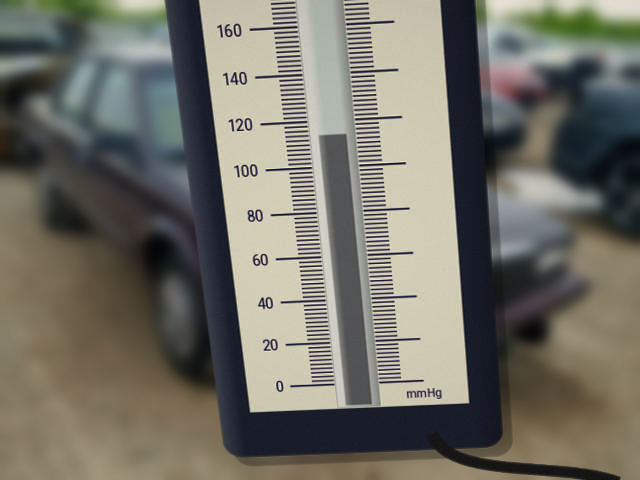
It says 114 mmHg
